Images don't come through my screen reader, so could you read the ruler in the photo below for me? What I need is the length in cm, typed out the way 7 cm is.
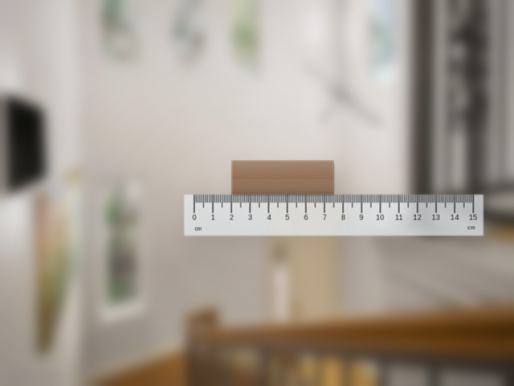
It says 5.5 cm
